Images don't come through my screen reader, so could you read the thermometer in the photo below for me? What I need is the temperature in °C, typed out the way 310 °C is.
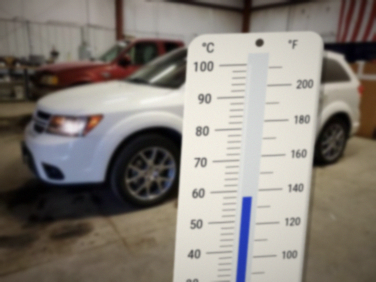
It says 58 °C
